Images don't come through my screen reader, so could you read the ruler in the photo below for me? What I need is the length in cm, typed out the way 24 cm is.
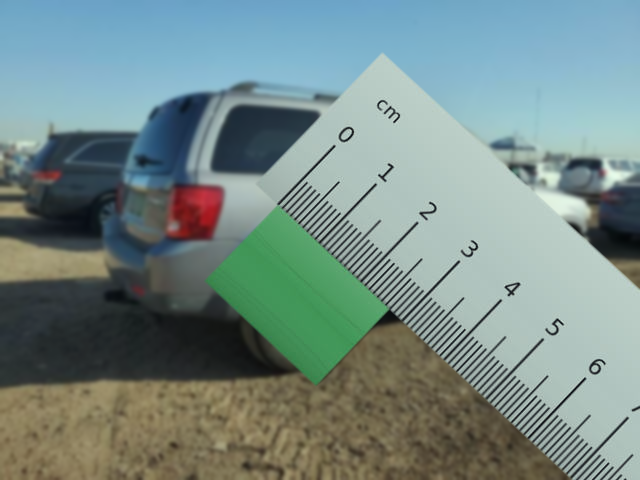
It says 2.7 cm
